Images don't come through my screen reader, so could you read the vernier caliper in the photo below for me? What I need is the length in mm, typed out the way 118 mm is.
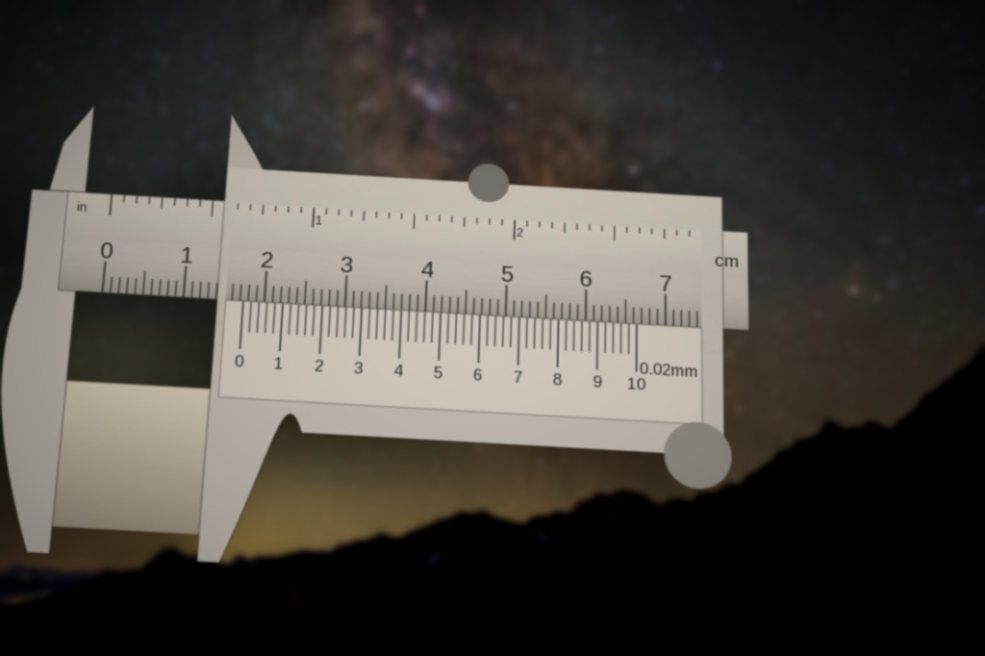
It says 17.4 mm
